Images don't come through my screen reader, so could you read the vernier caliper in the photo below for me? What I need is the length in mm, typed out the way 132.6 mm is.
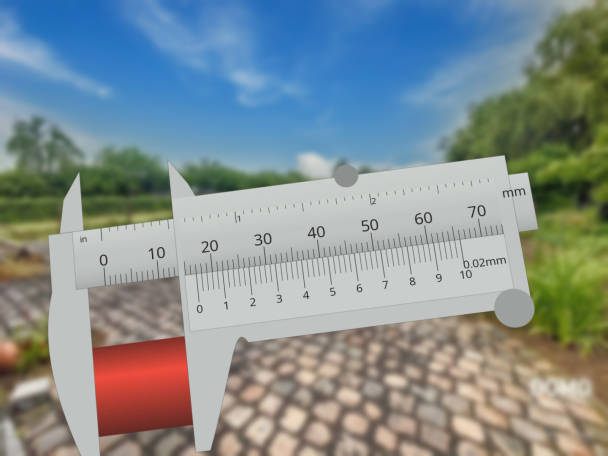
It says 17.0 mm
